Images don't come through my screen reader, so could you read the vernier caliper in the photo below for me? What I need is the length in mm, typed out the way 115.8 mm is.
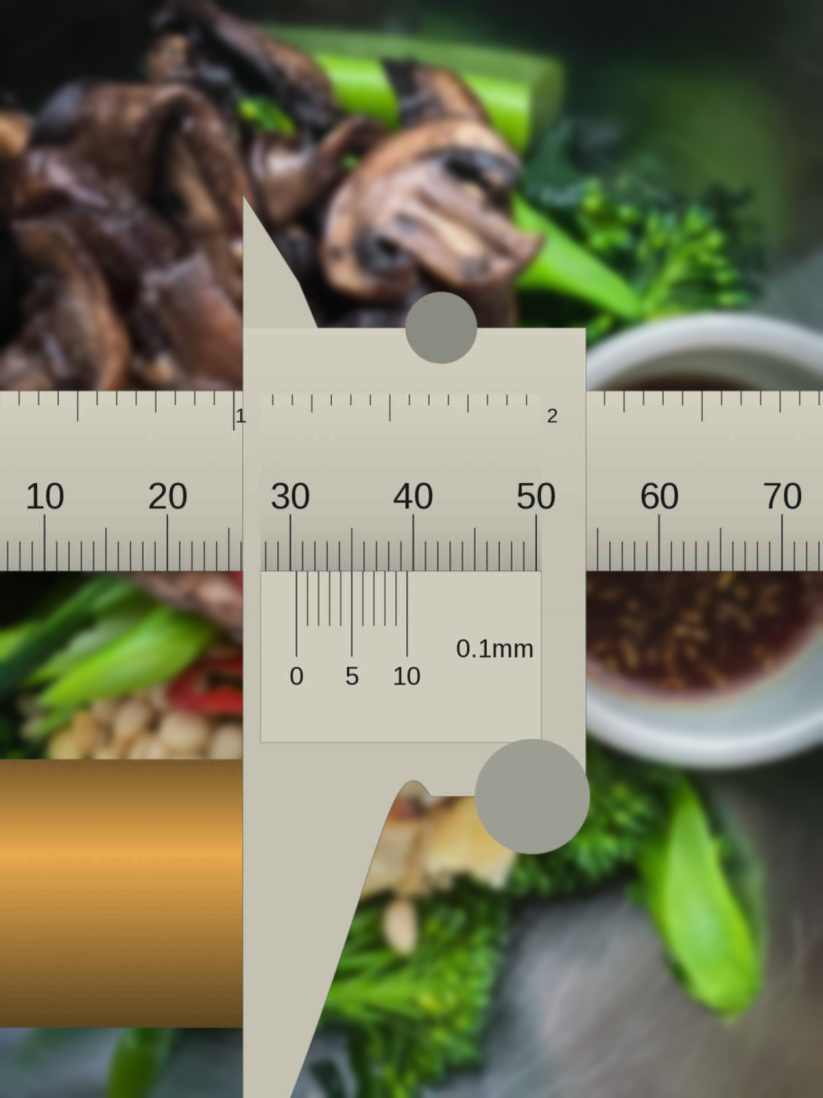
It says 30.5 mm
